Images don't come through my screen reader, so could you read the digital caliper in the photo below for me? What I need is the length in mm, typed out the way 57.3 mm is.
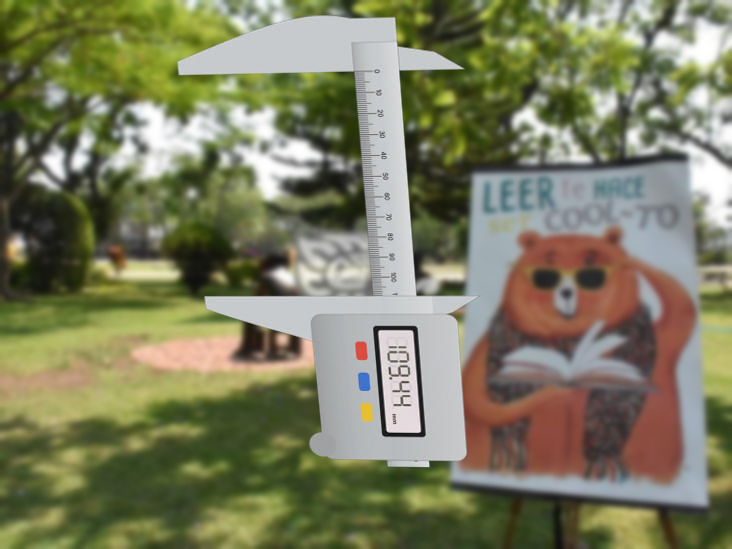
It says 109.44 mm
